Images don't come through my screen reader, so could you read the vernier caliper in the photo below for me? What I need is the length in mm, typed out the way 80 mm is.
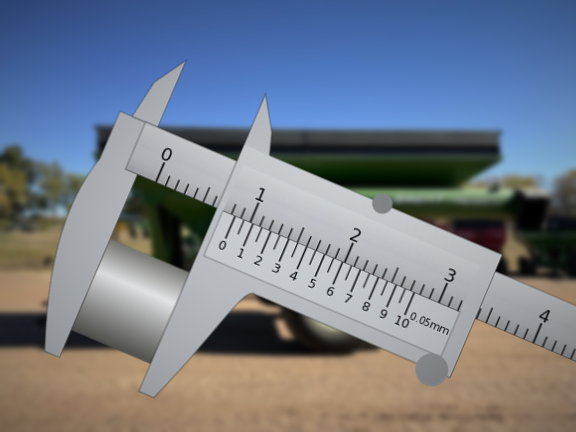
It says 8.4 mm
